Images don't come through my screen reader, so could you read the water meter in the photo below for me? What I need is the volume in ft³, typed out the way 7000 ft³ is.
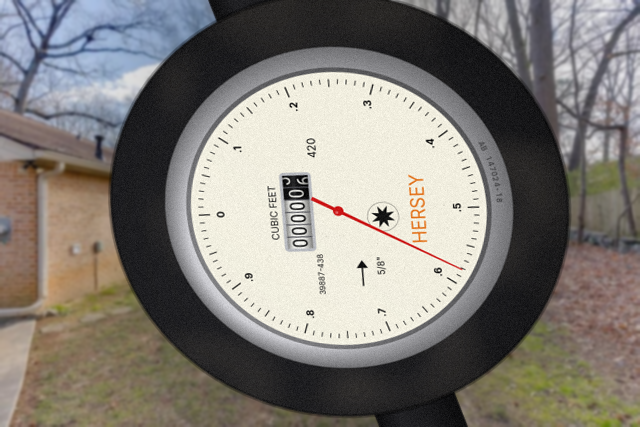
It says 5.58 ft³
